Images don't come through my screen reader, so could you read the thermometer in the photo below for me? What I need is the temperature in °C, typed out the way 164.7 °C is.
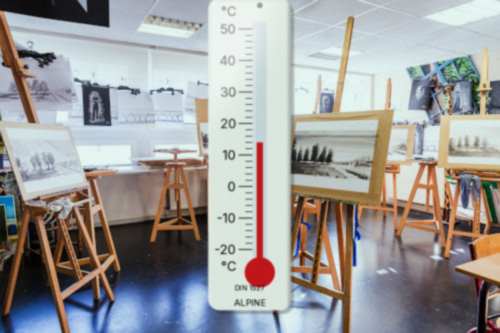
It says 14 °C
